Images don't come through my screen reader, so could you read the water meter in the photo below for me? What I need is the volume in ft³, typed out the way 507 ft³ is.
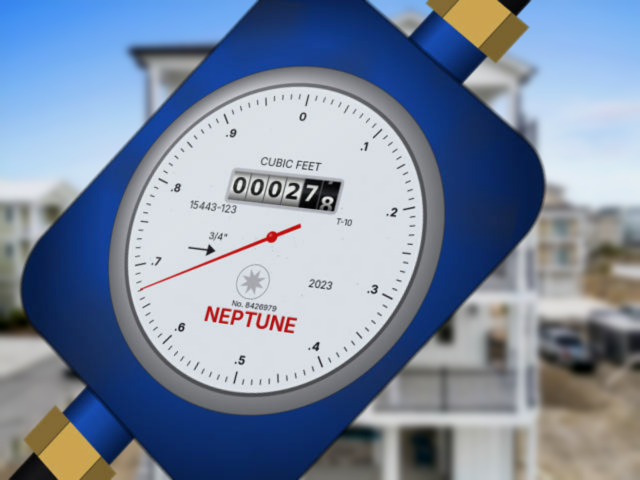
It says 277.67 ft³
